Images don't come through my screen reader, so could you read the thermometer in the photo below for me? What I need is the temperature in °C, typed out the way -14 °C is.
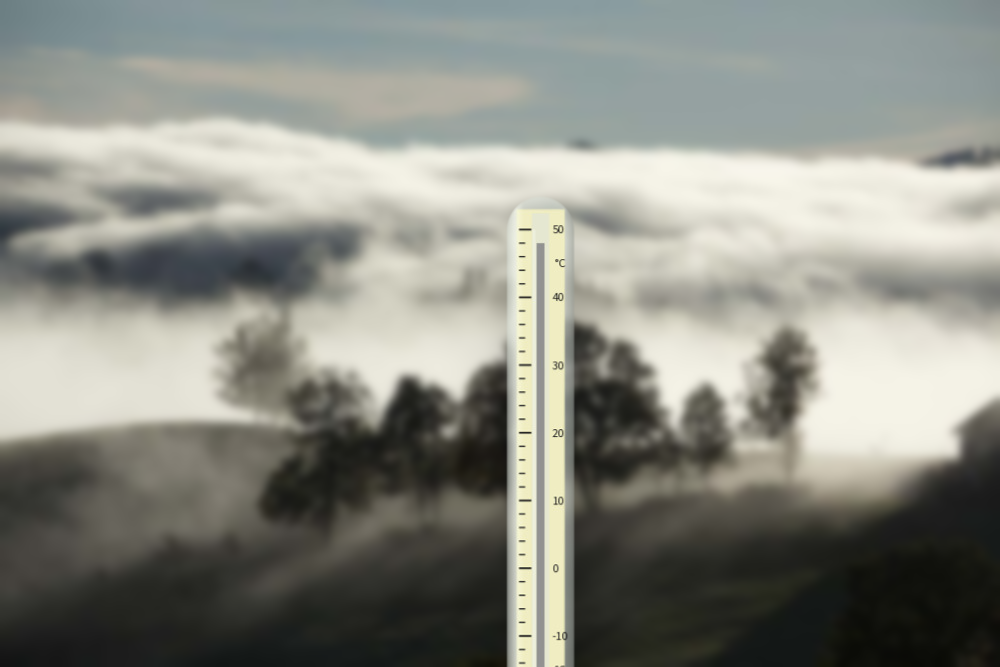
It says 48 °C
